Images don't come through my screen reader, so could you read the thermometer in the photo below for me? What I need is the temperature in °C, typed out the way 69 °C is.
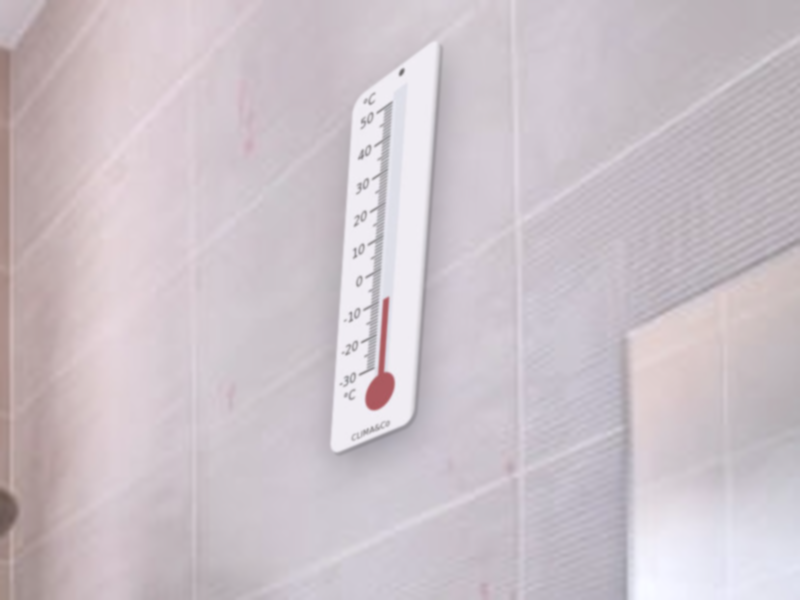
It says -10 °C
